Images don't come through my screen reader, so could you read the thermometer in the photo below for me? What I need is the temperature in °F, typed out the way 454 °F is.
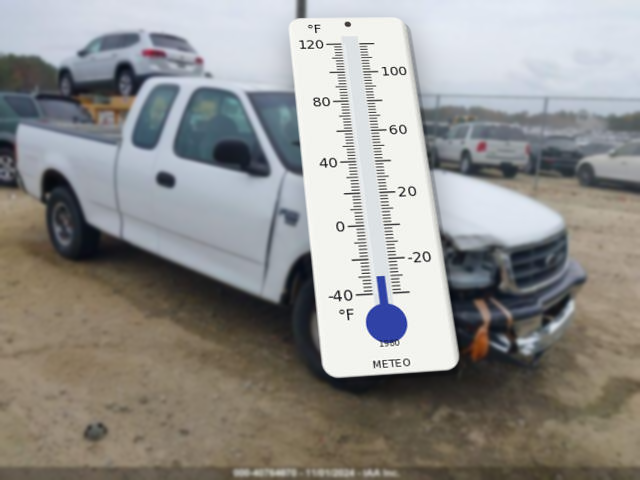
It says -30 °F
